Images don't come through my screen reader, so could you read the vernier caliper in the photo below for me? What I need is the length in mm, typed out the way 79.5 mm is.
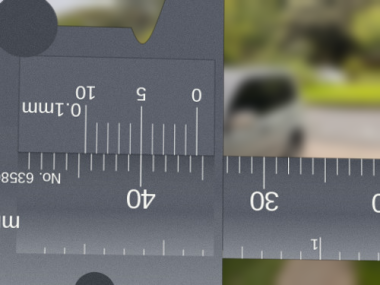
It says 35.5 mm
